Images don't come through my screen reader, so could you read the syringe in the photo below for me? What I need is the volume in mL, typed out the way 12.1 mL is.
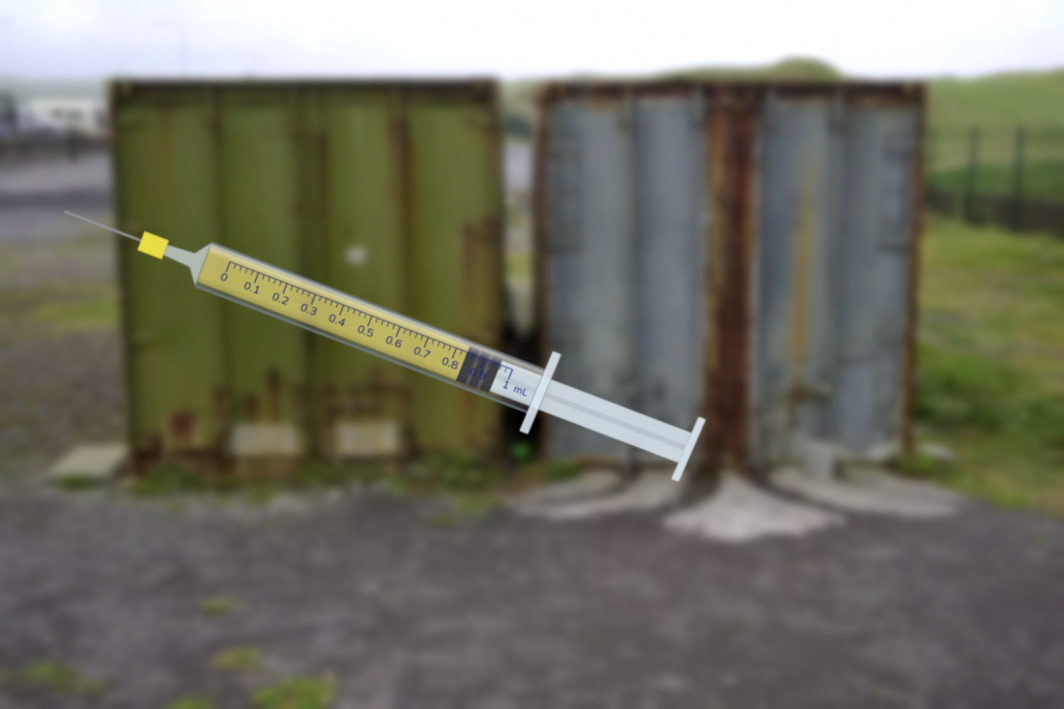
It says 0.84 mL
